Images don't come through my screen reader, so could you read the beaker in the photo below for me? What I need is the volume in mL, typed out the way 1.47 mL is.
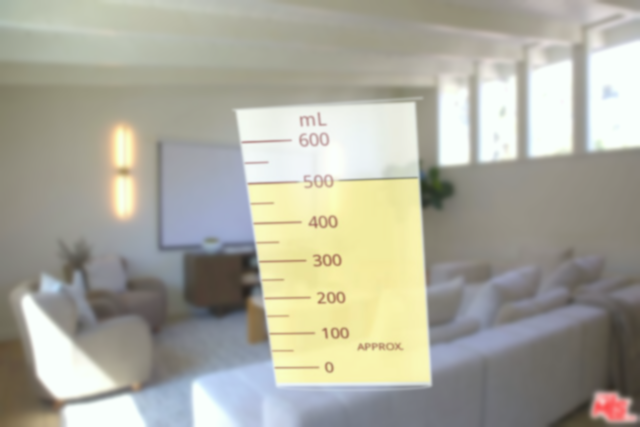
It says 500 mL
